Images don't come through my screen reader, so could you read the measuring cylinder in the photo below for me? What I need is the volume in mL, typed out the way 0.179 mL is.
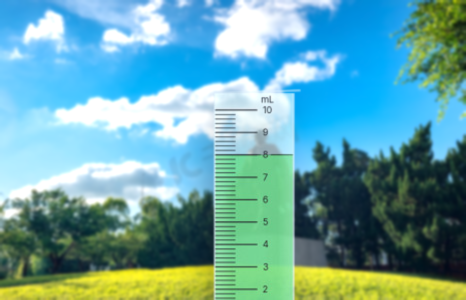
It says 8 mL
